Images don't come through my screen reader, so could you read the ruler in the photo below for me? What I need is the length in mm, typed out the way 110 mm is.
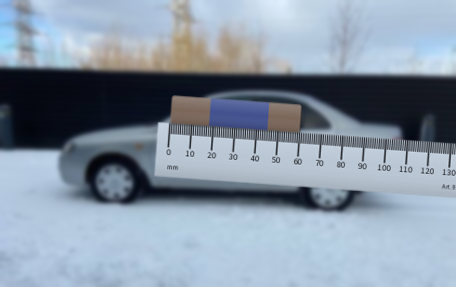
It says 60 mm
